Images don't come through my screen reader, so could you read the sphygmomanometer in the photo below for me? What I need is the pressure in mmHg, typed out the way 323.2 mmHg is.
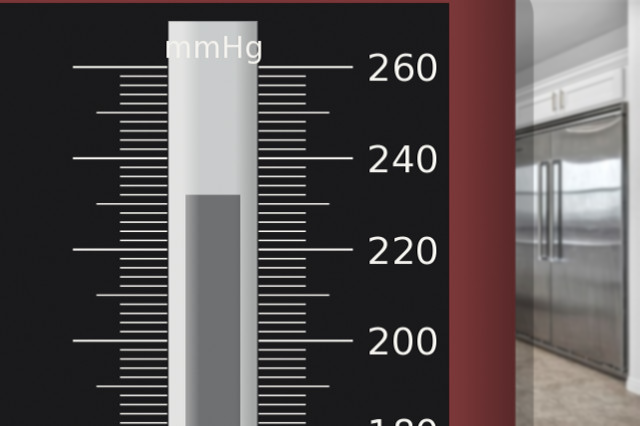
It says 232 mmHg
